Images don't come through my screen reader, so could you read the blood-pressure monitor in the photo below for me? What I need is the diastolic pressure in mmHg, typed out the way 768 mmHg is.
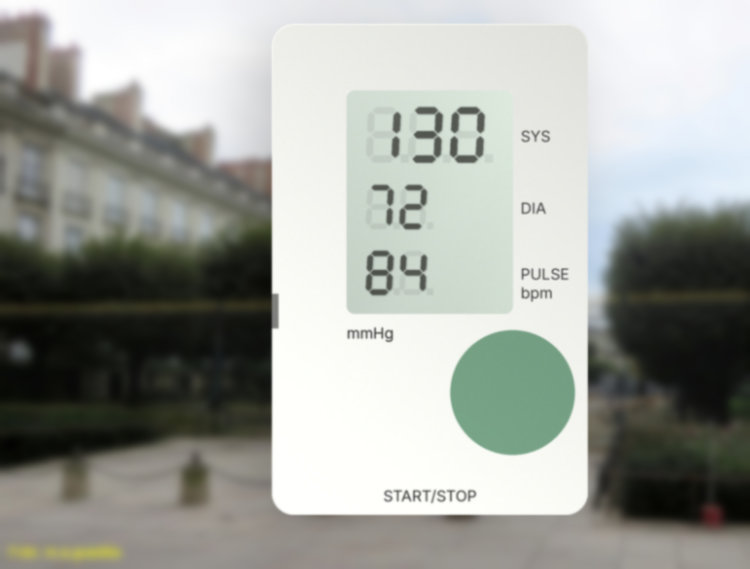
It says 72 mmHg
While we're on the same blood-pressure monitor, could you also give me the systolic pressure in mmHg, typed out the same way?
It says 130 mmHg
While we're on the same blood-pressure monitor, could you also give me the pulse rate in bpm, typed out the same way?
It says 84 bpm
